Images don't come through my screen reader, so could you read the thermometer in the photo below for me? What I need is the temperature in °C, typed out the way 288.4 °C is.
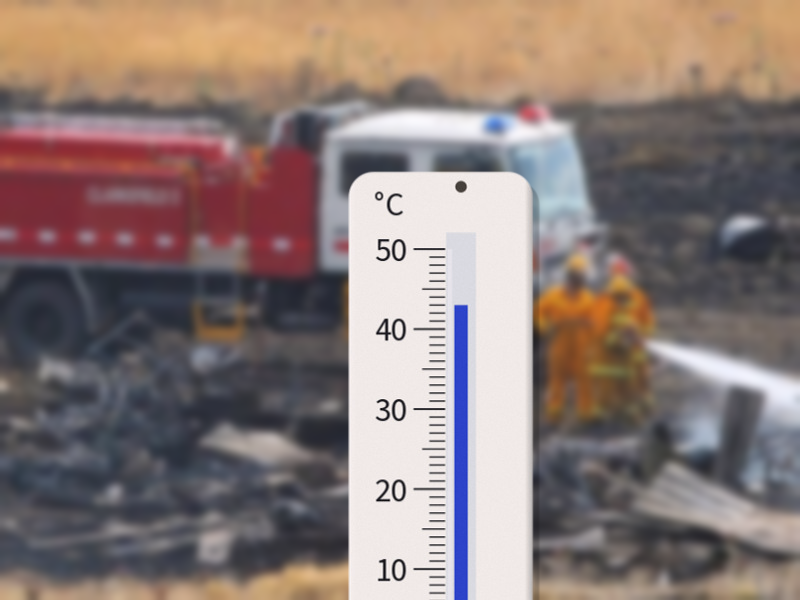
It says 43 °C
